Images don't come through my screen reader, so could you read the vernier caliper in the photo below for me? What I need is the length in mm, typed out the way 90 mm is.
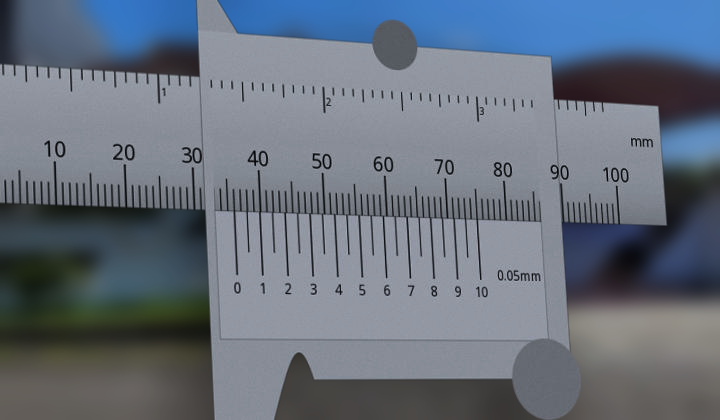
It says 36.0 mm
